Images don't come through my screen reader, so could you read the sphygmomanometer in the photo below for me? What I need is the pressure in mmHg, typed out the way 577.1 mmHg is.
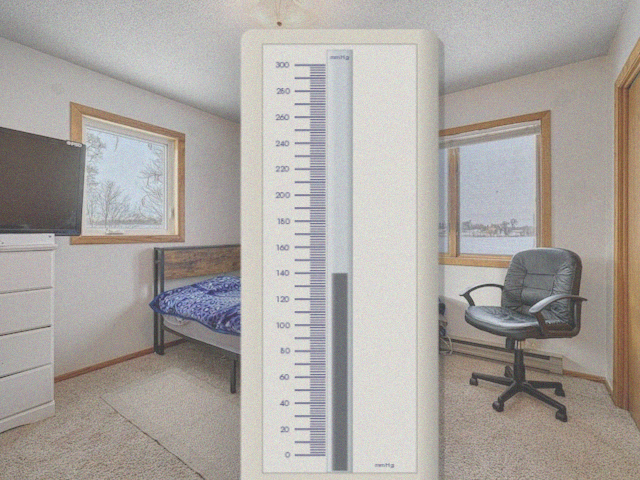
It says 140 mmHg
